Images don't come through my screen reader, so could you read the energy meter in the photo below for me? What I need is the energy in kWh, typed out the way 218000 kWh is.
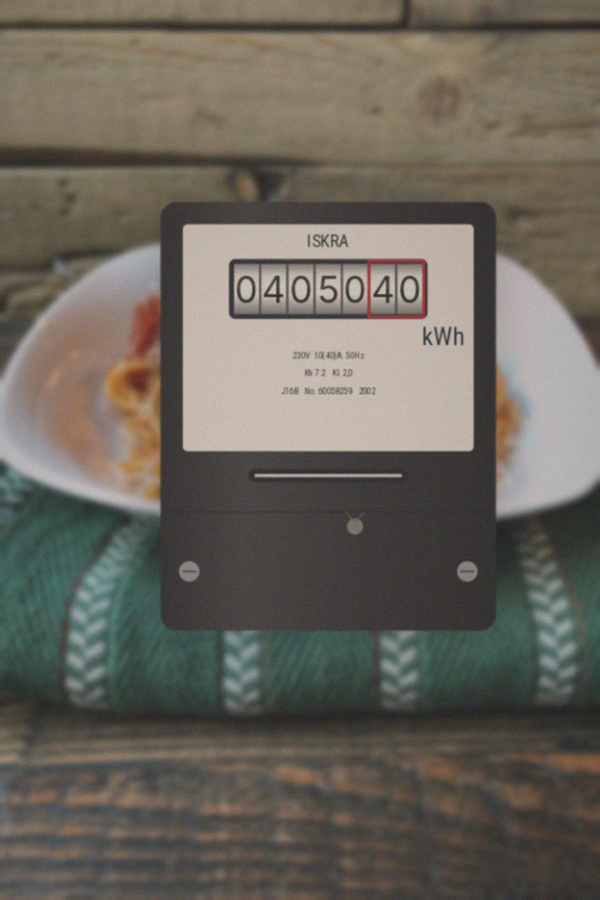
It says 4050.40 kWh
